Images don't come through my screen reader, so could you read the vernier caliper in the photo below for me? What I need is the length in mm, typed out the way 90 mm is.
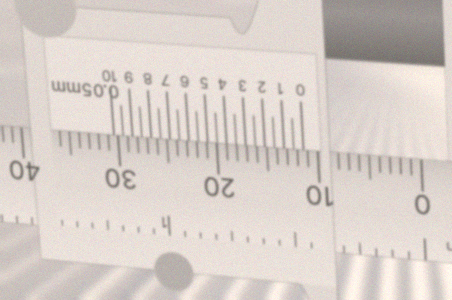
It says 11.4 mm
